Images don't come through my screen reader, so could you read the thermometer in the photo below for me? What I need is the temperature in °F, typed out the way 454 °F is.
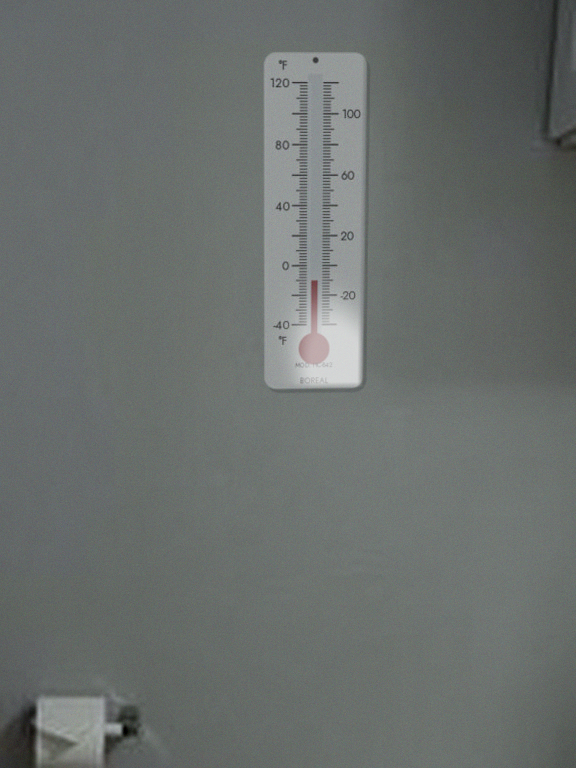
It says -10 °F
